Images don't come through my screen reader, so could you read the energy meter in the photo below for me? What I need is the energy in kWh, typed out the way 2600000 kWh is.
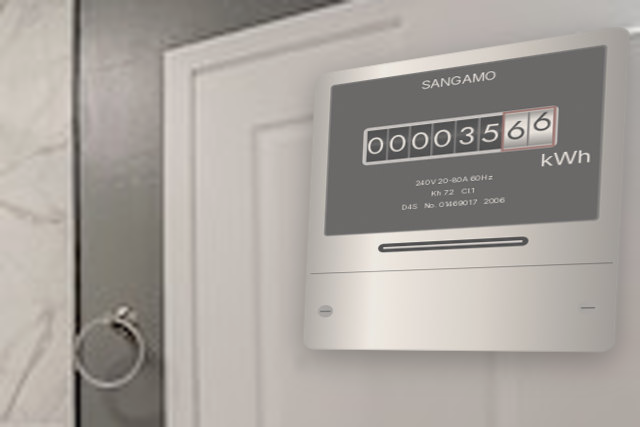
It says 35.66 kWh
